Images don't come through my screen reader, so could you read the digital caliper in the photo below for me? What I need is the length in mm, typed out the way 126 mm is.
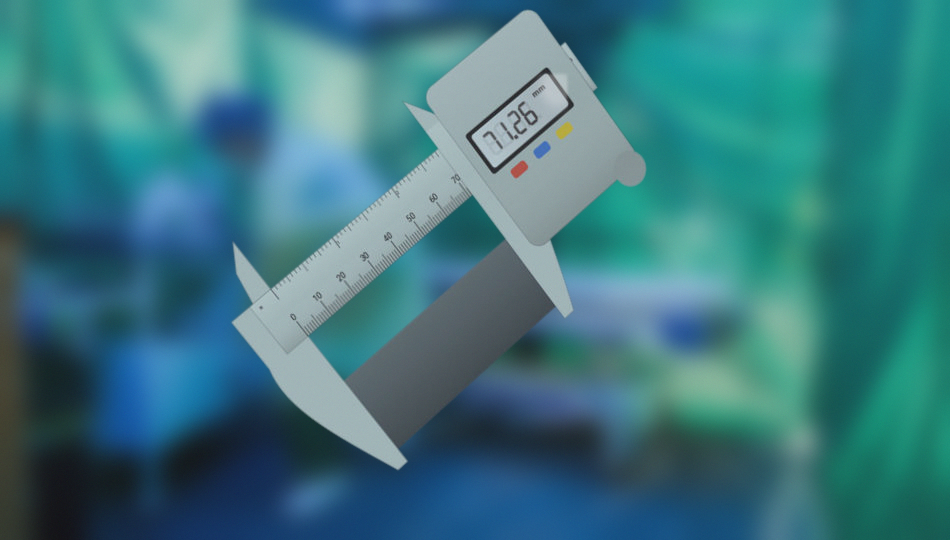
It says 71.26 mm
